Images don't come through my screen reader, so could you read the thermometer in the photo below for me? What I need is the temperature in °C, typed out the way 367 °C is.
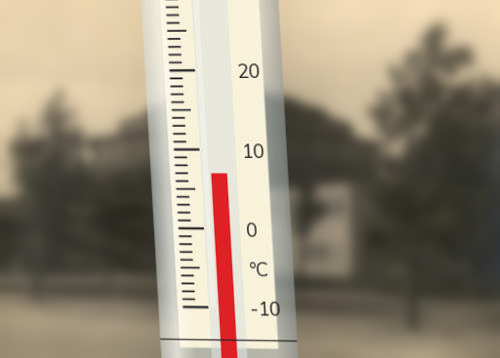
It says 7 °C
